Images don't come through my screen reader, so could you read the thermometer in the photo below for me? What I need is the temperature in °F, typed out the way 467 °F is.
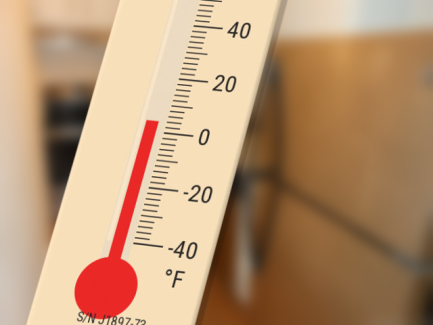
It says 4 °F
